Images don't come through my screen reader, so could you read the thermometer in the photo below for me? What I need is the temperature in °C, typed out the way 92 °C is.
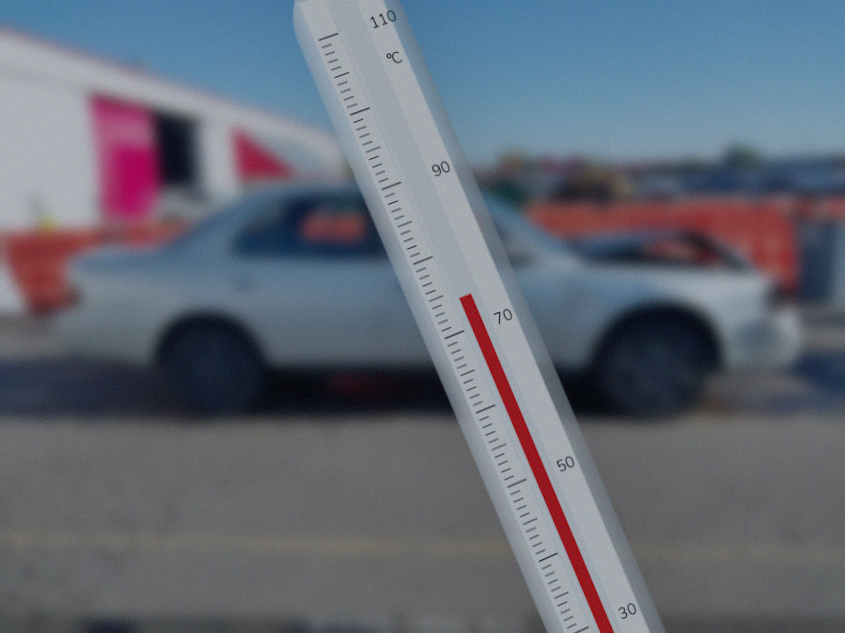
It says 74 °C
